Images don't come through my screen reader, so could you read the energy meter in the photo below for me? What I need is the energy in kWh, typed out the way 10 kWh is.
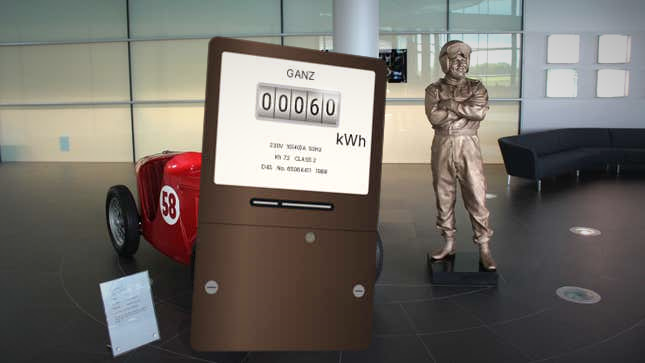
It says 60 kWh
